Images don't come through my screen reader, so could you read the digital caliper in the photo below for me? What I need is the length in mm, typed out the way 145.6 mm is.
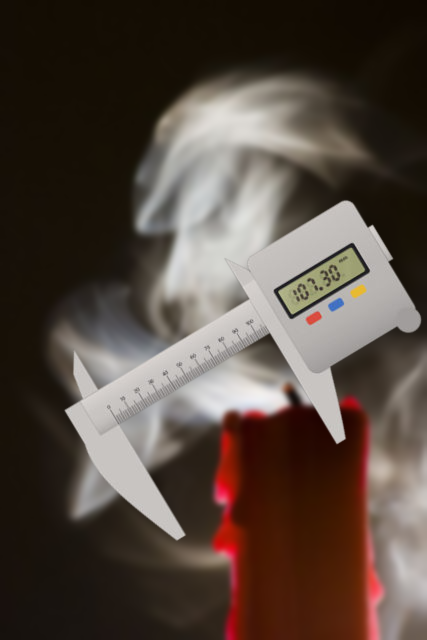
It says 107.30 mm
